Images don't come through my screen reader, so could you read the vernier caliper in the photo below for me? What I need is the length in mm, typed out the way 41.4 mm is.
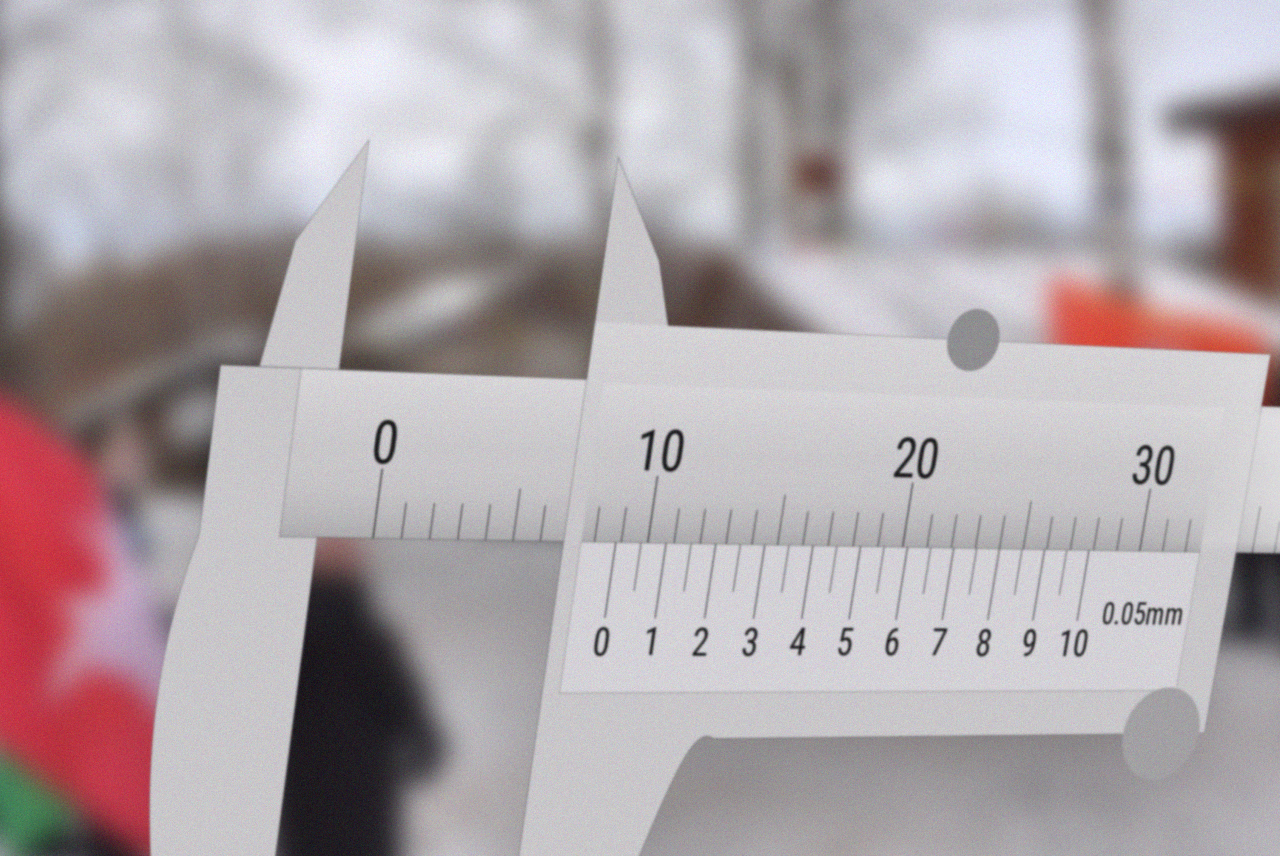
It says 8.8 mm
